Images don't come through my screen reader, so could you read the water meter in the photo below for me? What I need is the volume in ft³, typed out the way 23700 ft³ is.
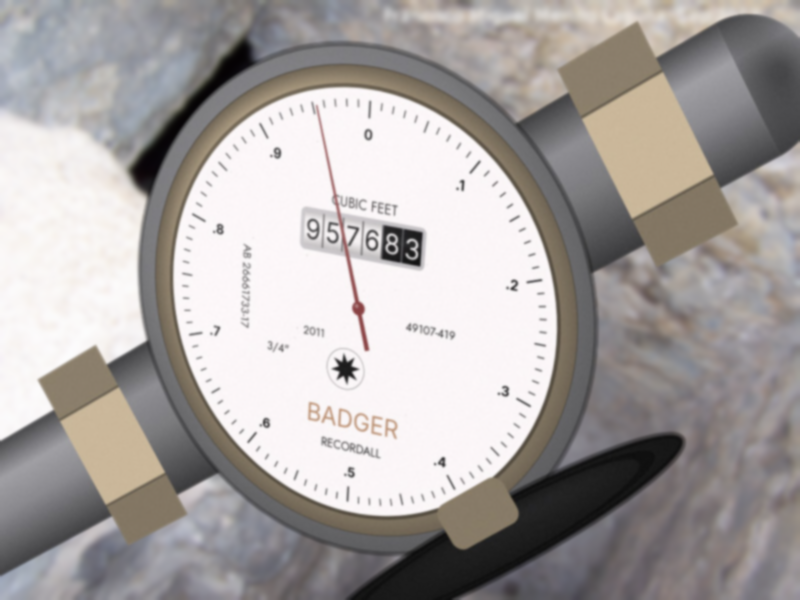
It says 957682.95 ft³
